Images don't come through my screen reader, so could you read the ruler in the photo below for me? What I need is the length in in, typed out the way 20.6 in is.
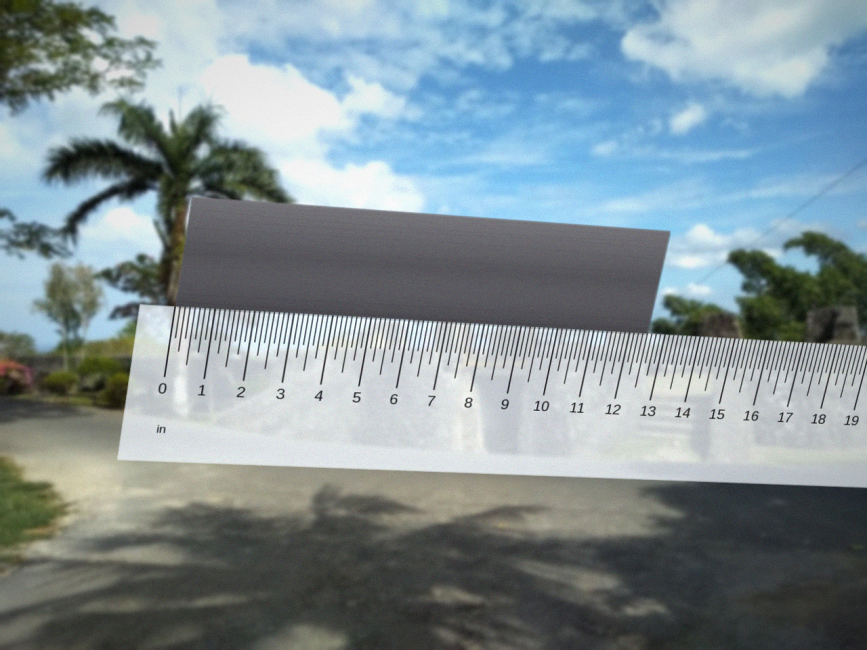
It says 12.5 in
